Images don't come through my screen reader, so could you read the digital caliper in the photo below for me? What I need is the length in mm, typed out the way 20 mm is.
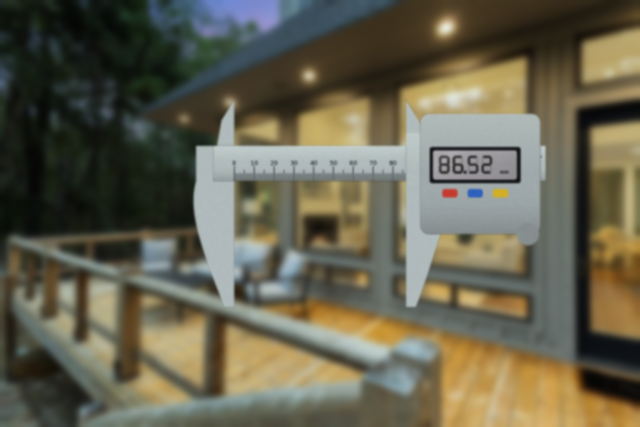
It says 86.52 mm
